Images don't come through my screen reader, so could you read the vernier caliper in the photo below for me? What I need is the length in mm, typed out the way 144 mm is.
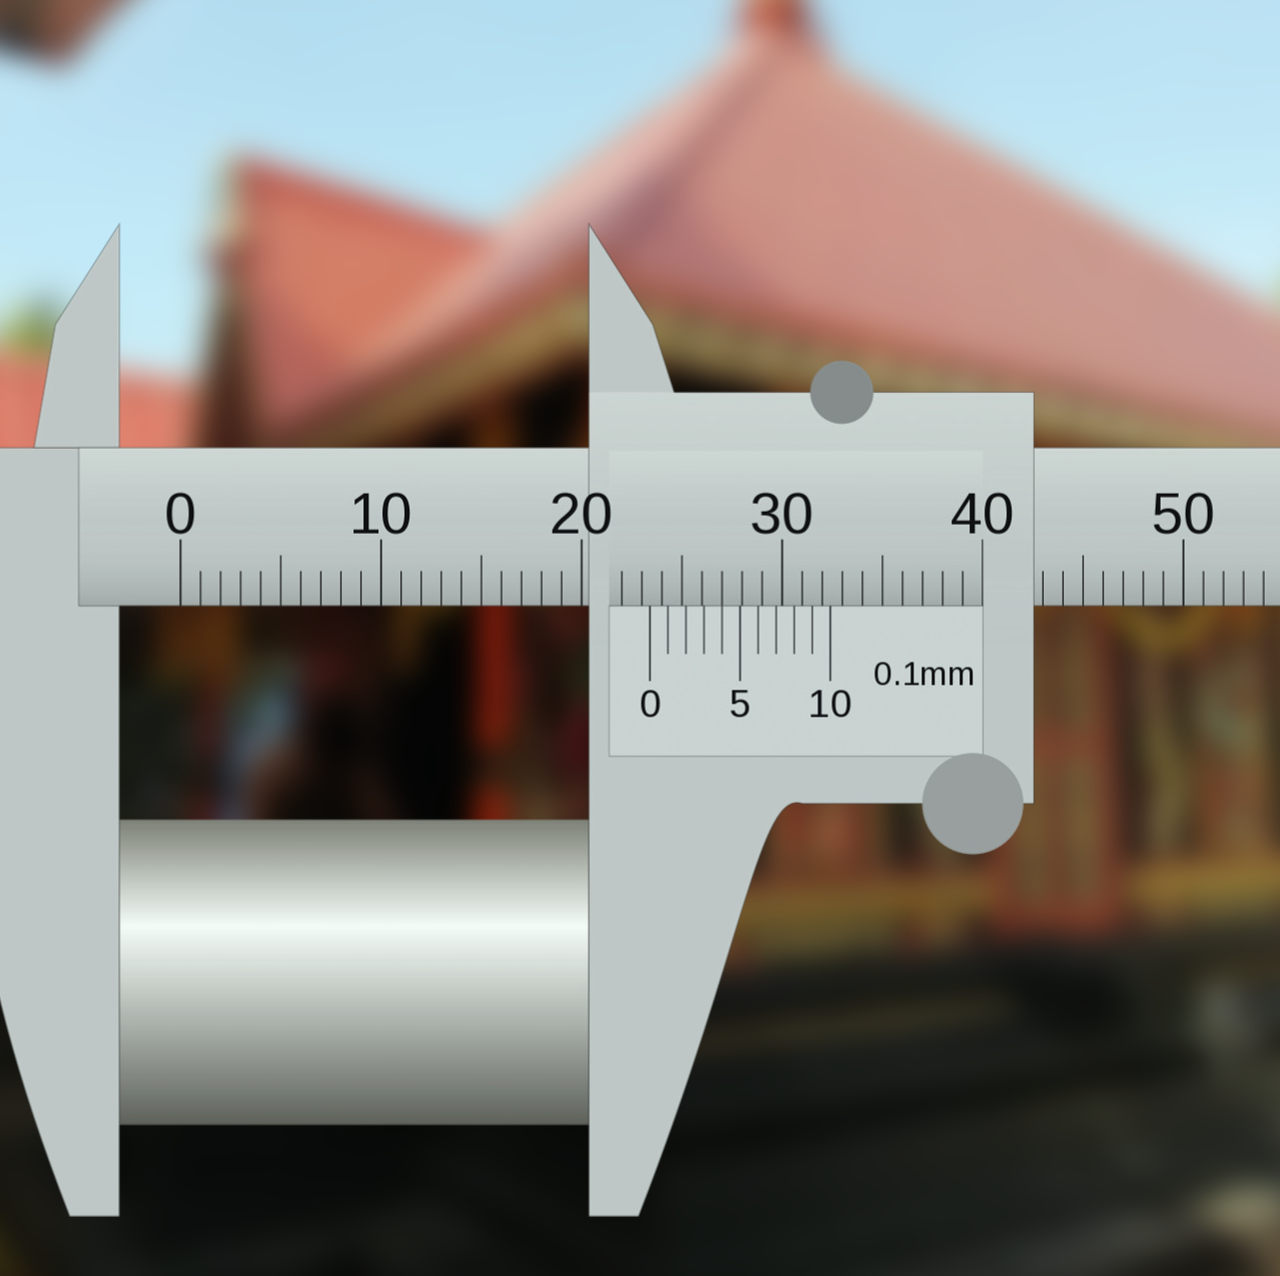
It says 23.4 mm
